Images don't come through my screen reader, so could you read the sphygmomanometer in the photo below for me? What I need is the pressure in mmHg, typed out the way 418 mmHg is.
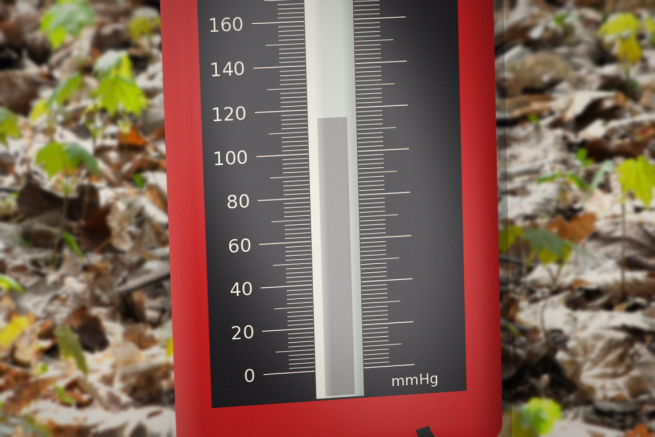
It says 116 mmHg
